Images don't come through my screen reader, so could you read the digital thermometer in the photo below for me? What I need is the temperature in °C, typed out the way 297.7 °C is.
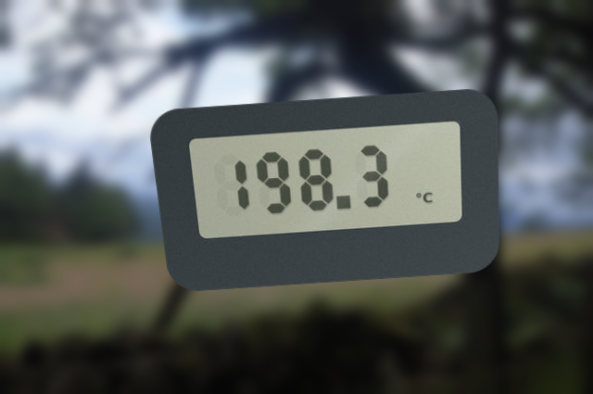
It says 198.3 °C
